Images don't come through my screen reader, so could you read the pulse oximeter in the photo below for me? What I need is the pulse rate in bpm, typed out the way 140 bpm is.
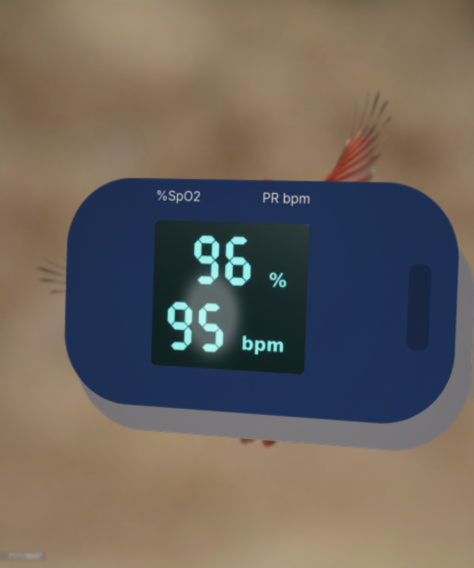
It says 95 bpm
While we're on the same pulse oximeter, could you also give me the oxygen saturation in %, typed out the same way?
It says 96 %
